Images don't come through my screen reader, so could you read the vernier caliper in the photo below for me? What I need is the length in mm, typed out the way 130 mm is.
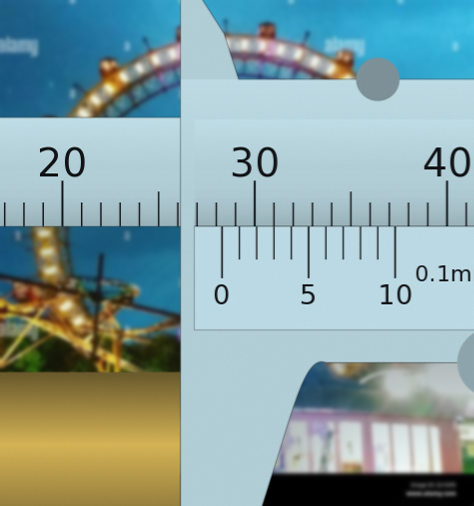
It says 28.3 mm
